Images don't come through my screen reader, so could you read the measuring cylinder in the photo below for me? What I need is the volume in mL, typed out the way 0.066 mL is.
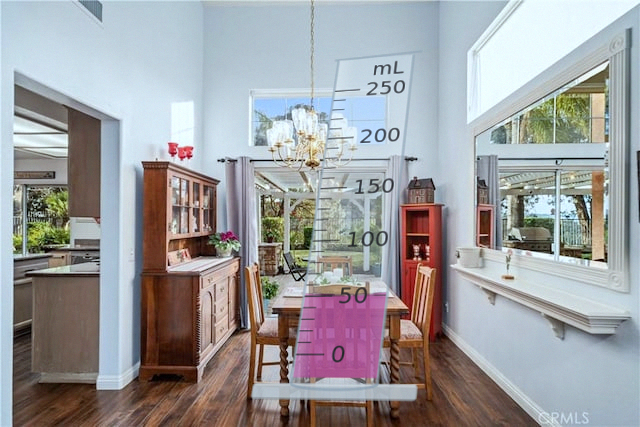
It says 50 mL
